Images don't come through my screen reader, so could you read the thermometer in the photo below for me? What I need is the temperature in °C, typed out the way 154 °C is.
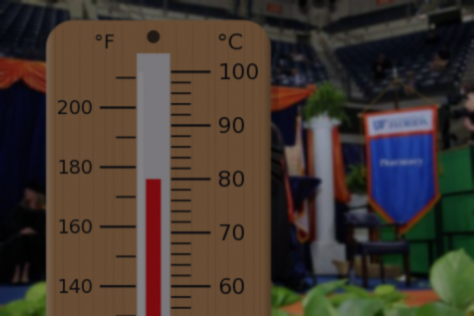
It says 80 °C
